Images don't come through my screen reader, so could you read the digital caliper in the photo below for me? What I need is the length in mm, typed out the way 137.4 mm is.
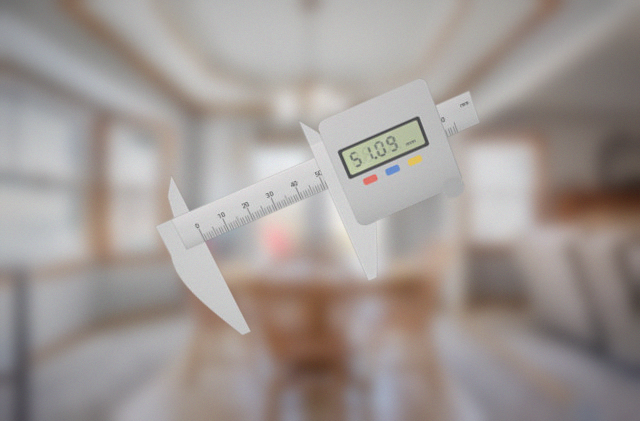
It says 51.09 mm
